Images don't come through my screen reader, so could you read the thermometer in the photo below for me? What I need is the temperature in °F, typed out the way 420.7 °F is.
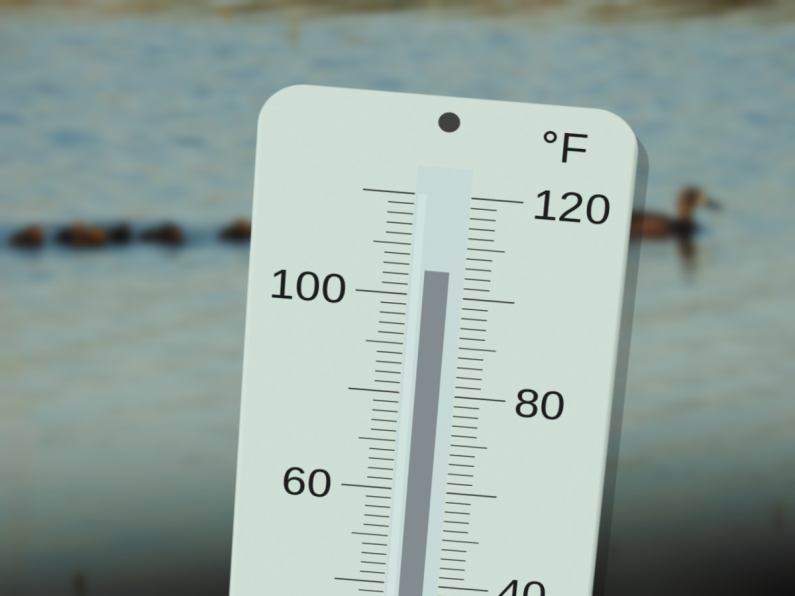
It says 105 °F
